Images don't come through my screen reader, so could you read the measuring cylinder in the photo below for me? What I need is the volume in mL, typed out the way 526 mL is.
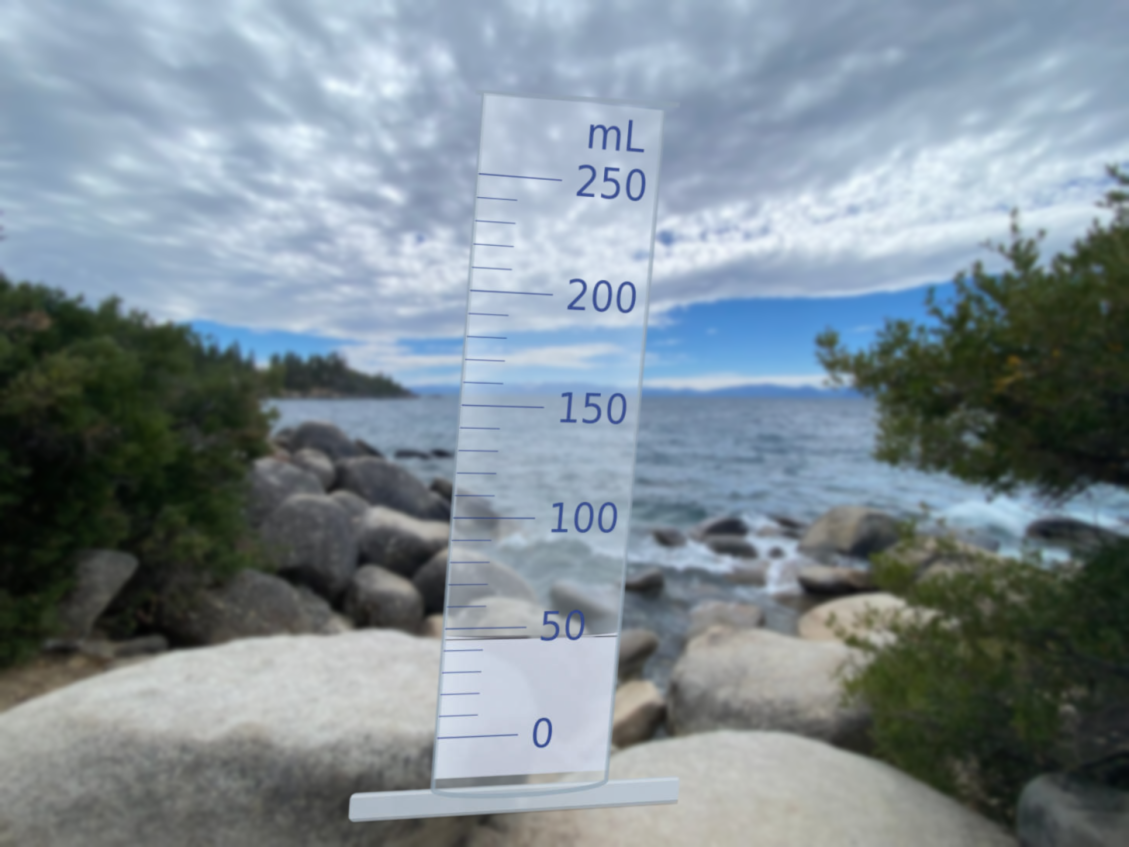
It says 45 mL
